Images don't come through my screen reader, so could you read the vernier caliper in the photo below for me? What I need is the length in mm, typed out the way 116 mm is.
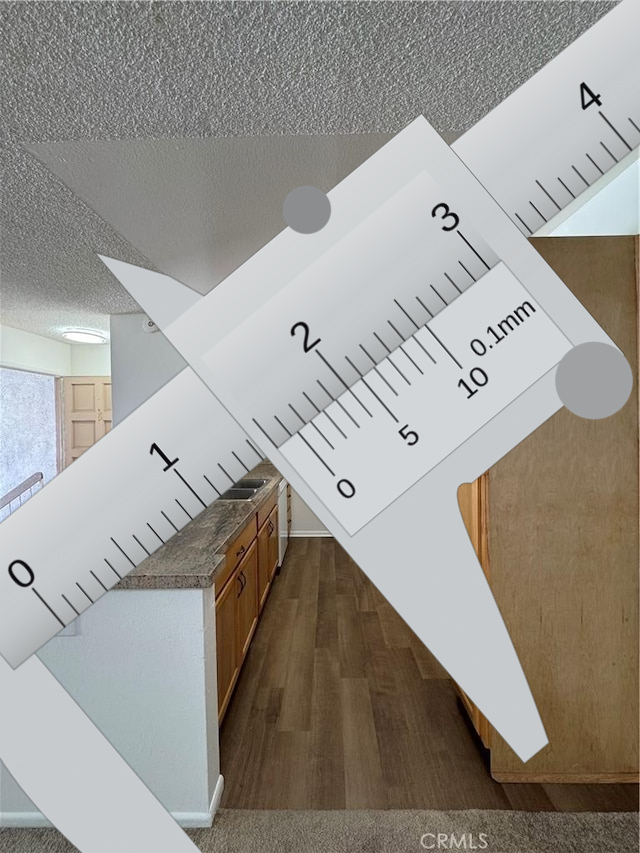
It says 16.4 mm
